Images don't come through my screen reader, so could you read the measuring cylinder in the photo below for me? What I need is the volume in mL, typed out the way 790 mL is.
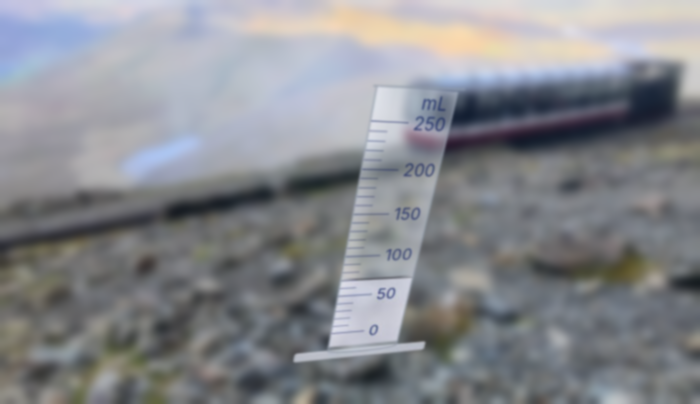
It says 70 mL
